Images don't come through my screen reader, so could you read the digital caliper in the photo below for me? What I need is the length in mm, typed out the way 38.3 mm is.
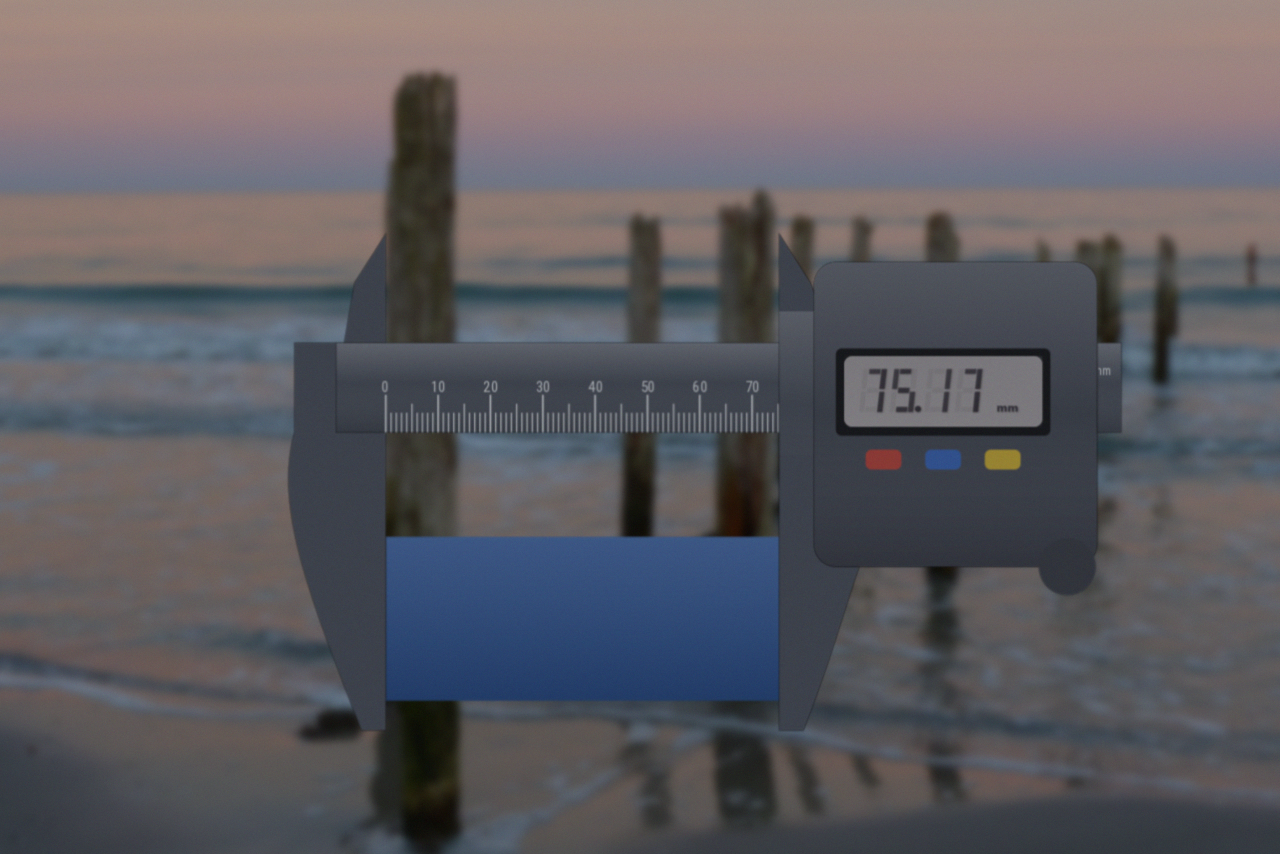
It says 75.17 mm
